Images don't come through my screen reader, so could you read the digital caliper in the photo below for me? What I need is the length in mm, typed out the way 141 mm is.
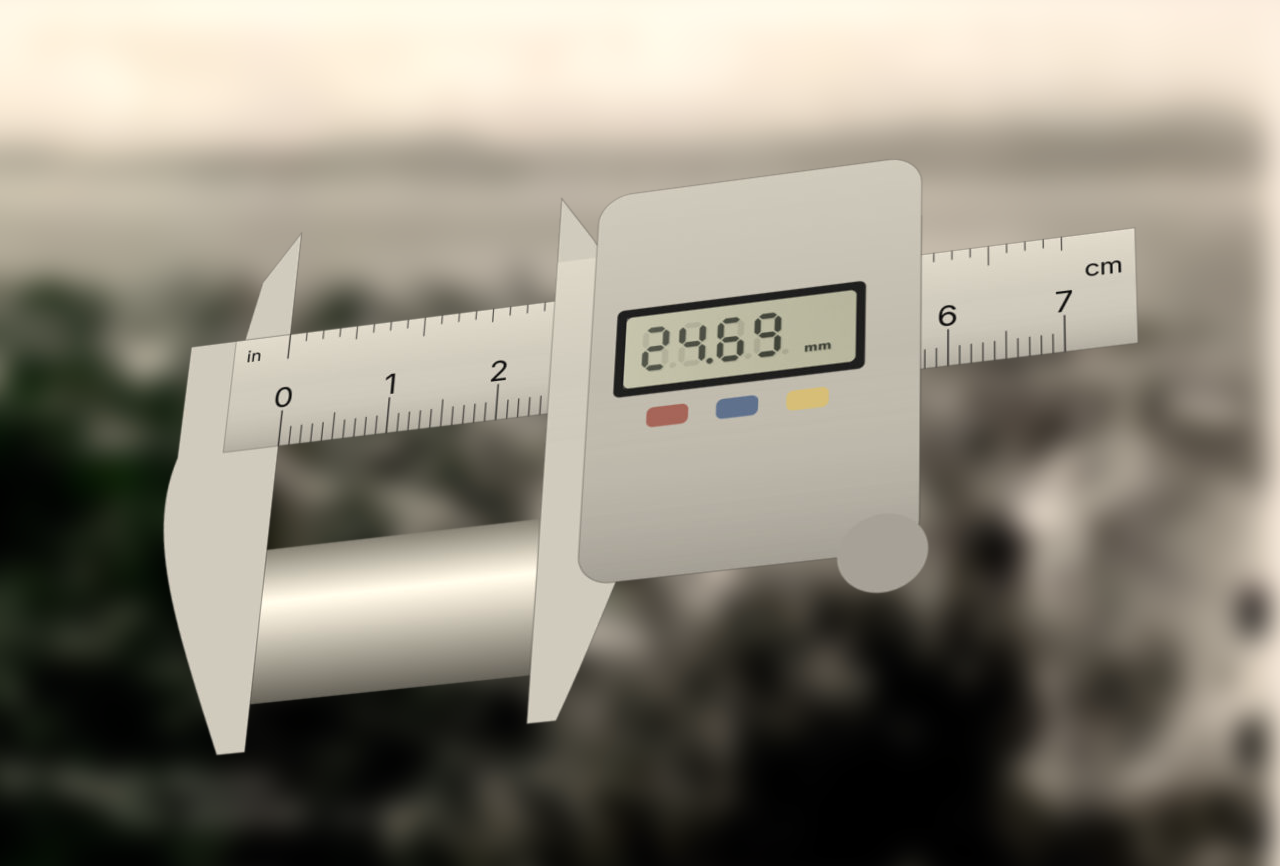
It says 24.69 mm
